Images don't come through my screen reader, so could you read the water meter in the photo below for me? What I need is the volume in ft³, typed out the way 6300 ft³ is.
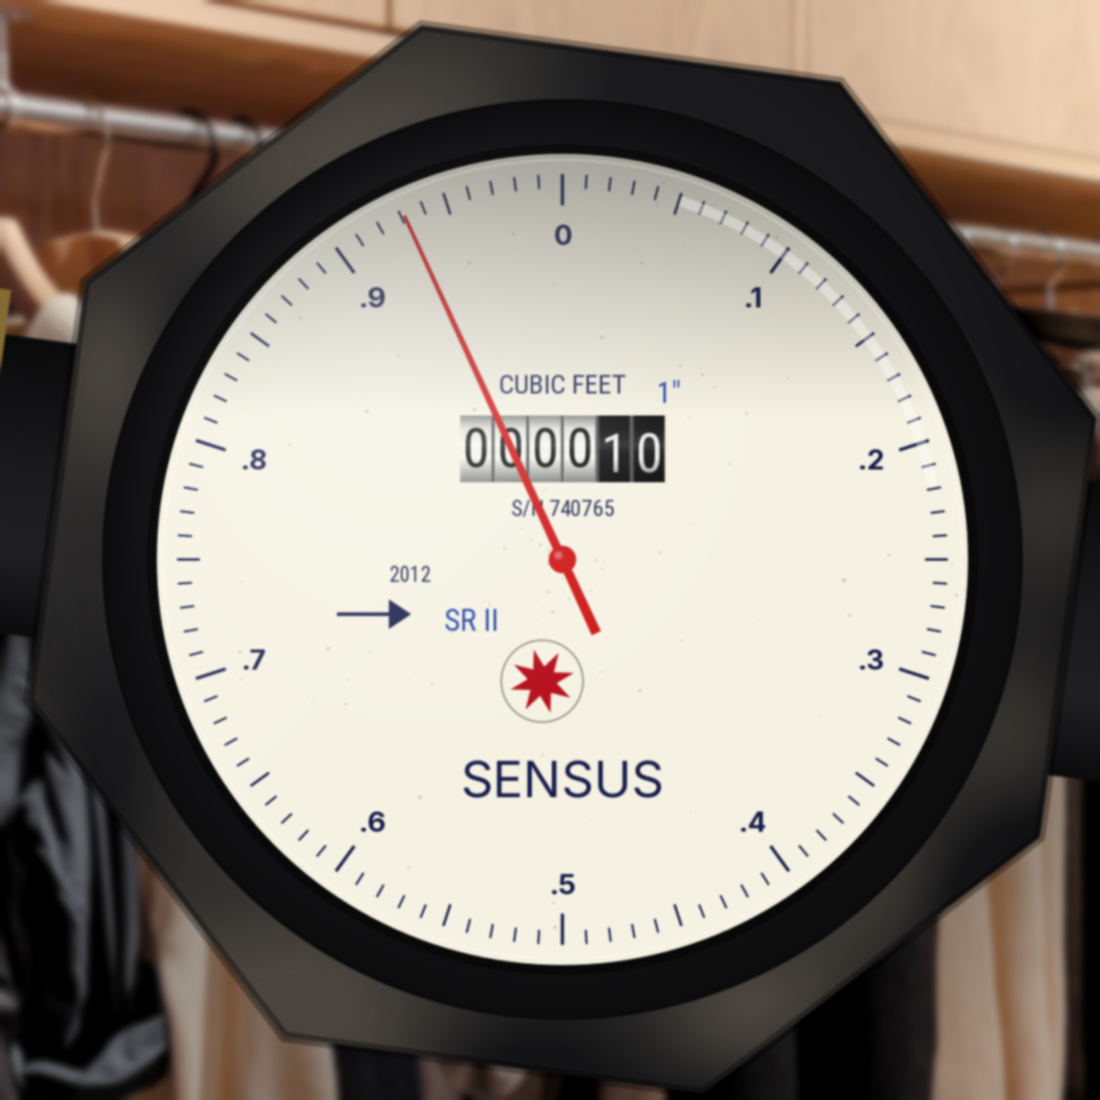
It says 9.93 ft³
